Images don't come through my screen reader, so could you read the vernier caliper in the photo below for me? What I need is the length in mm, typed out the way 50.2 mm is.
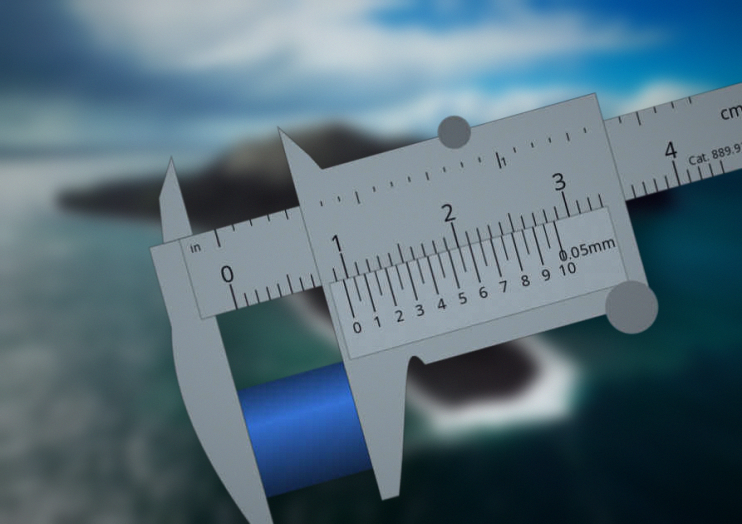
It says 9.6 mm
